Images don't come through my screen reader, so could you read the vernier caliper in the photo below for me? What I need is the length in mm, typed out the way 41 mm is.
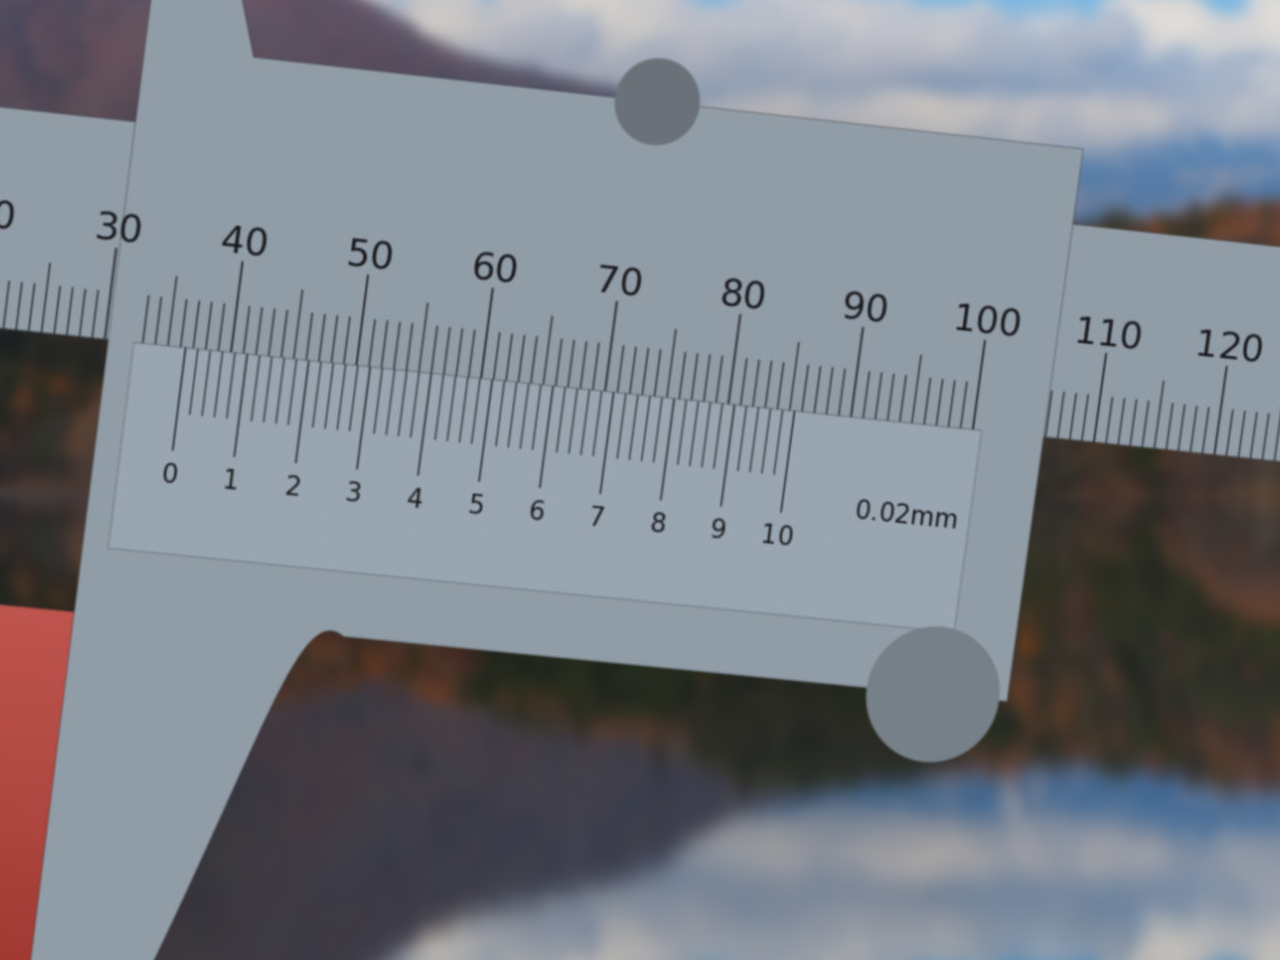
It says 36.4 mm
